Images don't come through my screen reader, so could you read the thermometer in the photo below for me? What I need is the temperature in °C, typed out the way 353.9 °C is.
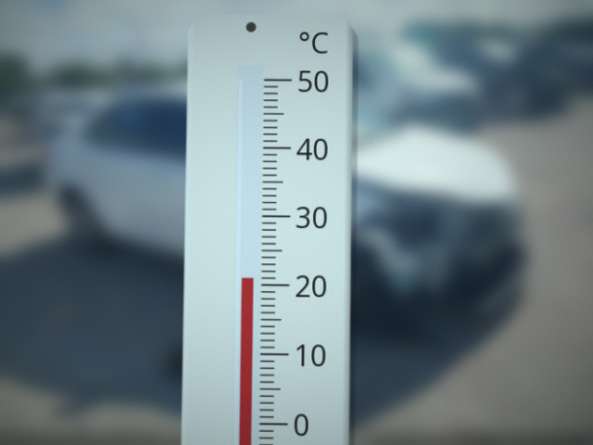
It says 21 °C
